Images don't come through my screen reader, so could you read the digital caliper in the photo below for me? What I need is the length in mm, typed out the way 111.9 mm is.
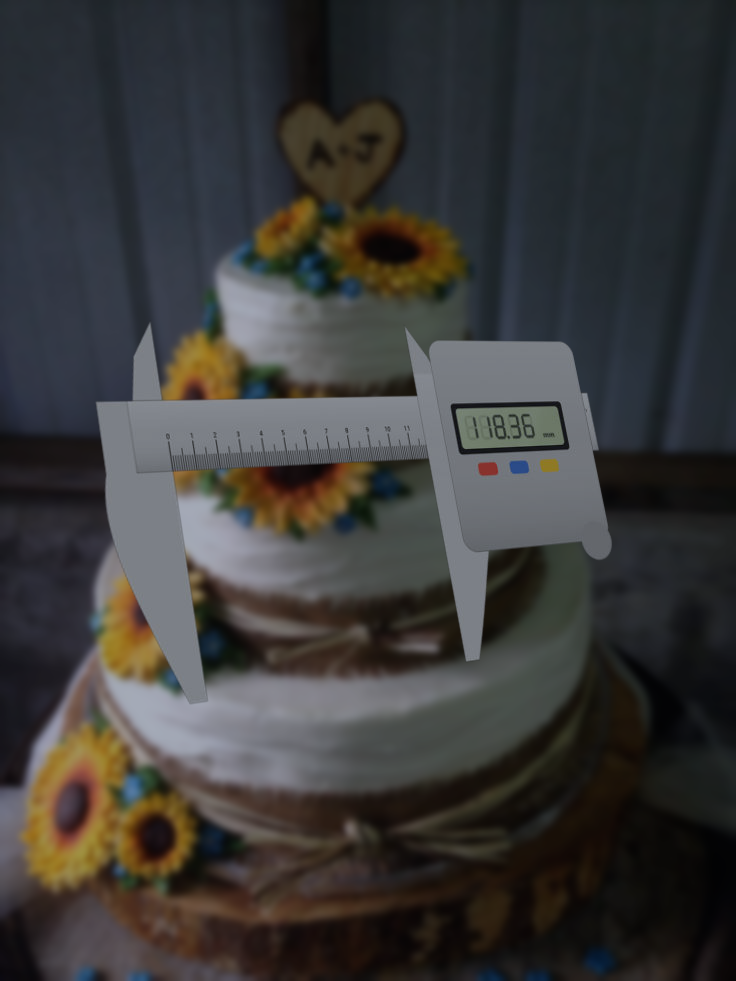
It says 118.36 mm
